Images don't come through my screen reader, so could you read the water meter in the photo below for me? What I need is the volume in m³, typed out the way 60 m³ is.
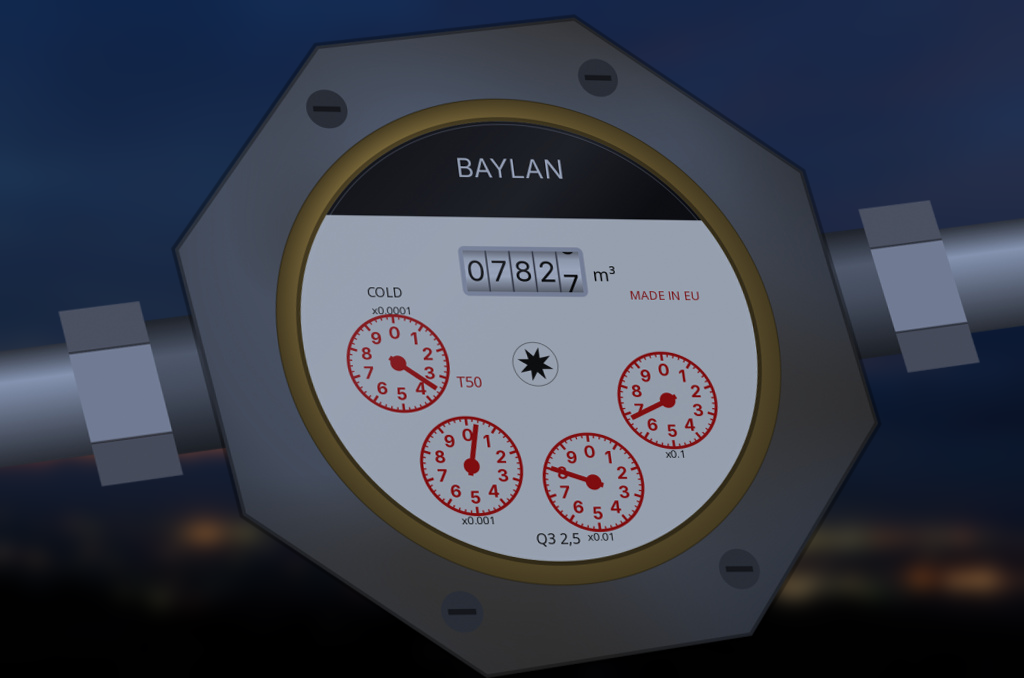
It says 7826.6803 m³
